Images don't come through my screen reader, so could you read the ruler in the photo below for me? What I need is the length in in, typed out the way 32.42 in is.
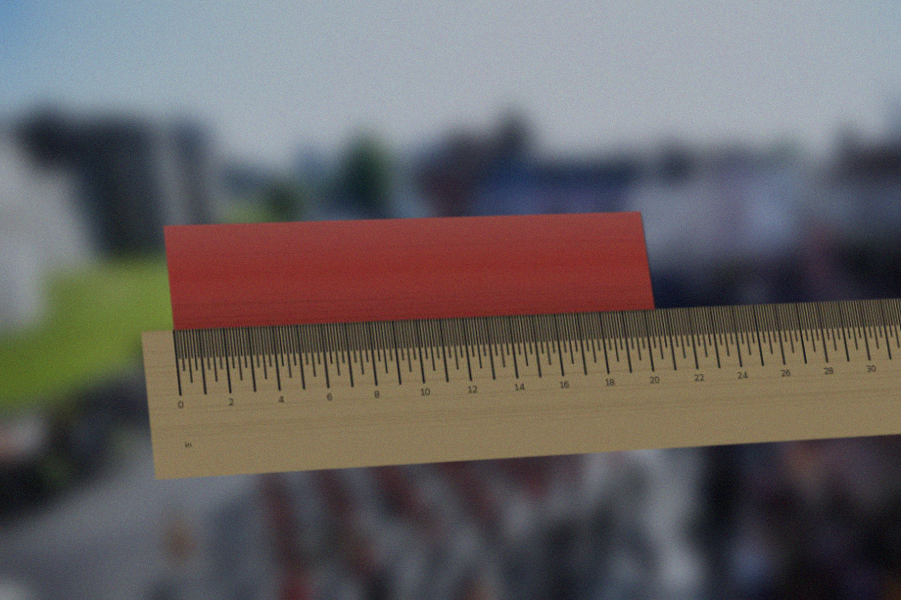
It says 20.5 in
